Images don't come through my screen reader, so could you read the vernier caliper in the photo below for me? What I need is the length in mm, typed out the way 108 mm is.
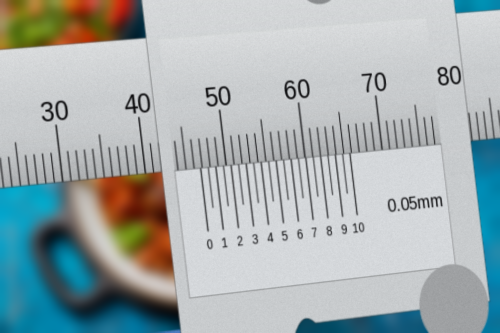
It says 46.8 mm
